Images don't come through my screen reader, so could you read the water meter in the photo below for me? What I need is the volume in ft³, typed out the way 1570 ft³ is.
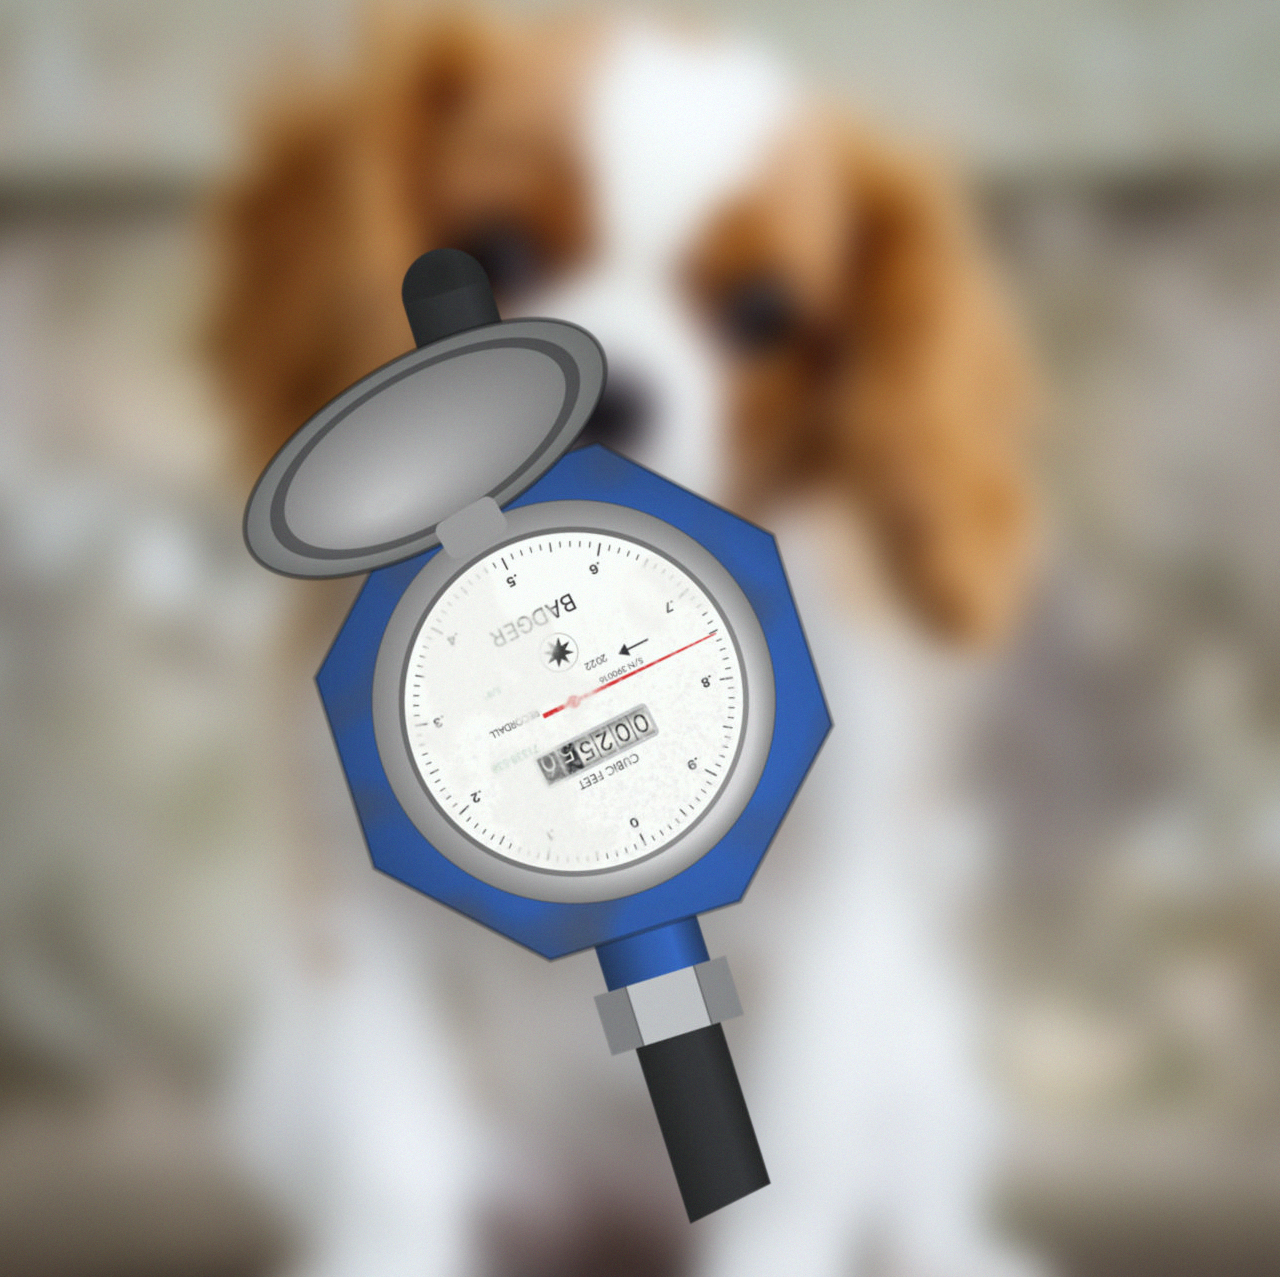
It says 2549.75 ft³
